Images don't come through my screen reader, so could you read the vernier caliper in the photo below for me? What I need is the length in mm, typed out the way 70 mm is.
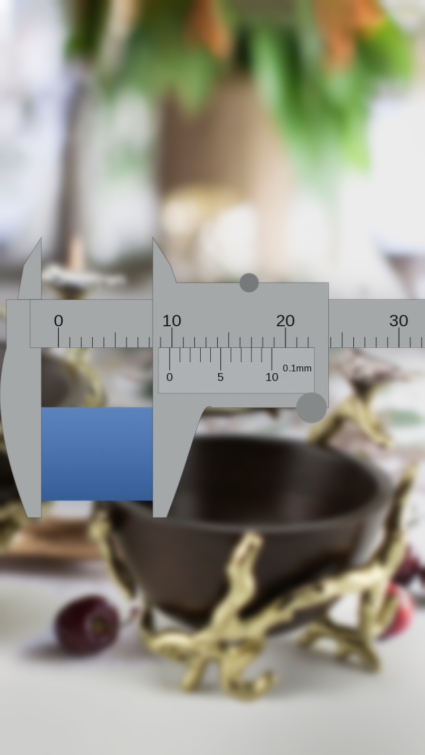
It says 9.8 mm
